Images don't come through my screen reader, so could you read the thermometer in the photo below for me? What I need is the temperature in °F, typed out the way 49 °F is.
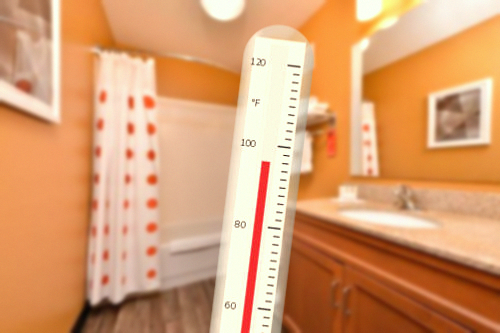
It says 96 °F
